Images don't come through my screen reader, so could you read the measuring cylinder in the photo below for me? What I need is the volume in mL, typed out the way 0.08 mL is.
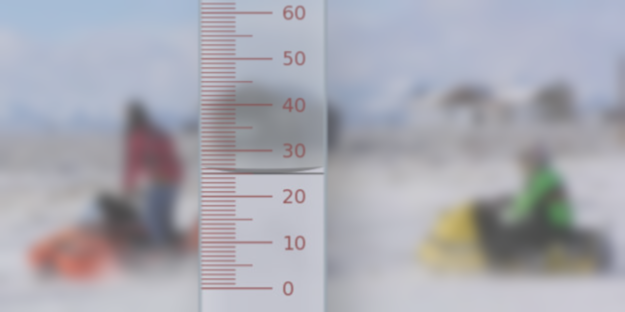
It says 25 mL
